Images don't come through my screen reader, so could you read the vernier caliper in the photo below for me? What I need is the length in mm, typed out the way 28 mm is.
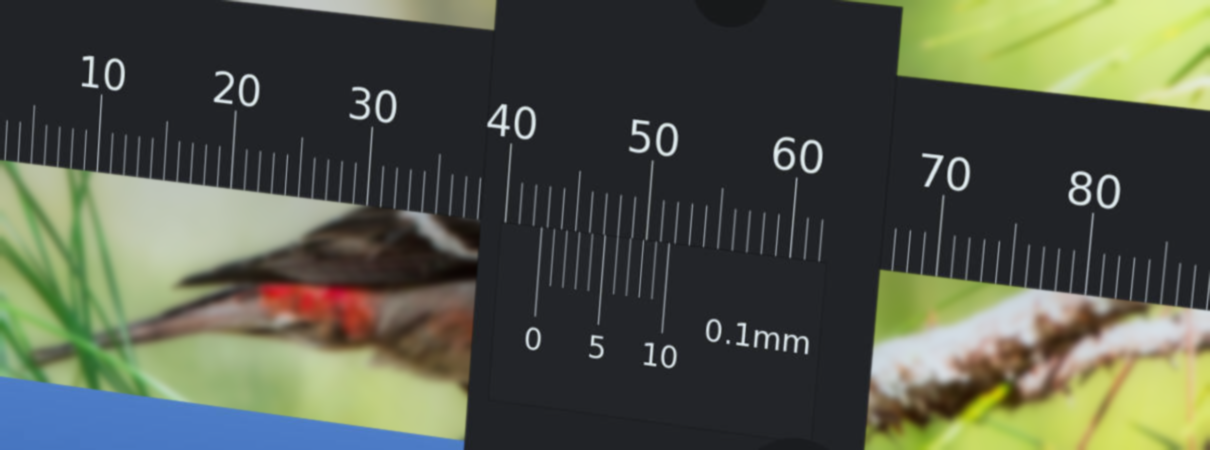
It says 42.6 mm
